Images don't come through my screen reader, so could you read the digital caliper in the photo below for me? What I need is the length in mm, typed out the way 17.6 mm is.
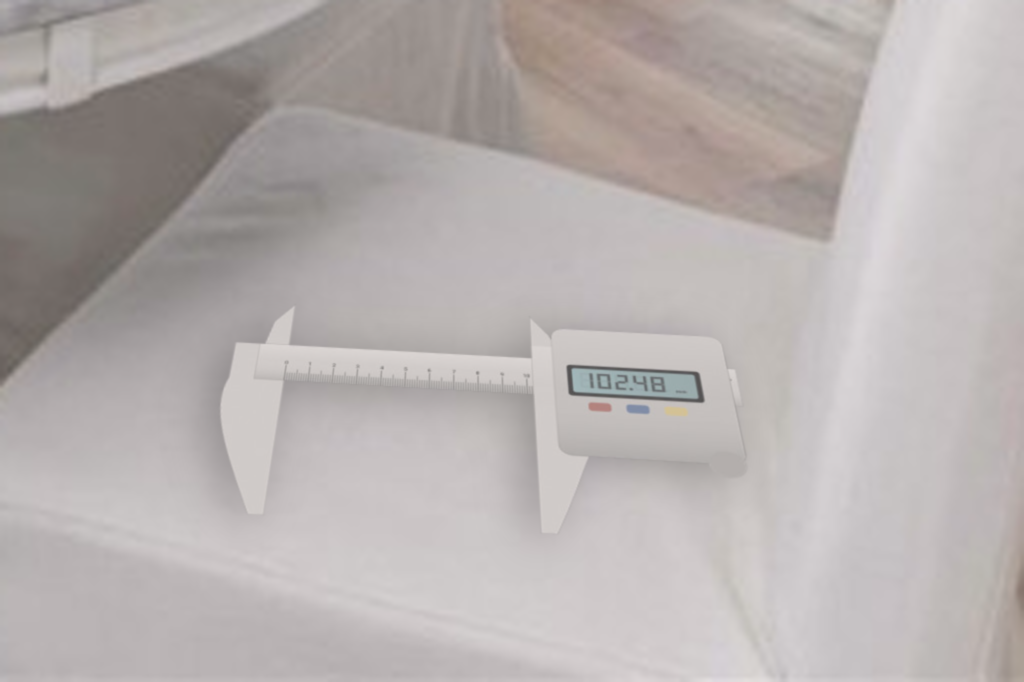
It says 102.48 mm
